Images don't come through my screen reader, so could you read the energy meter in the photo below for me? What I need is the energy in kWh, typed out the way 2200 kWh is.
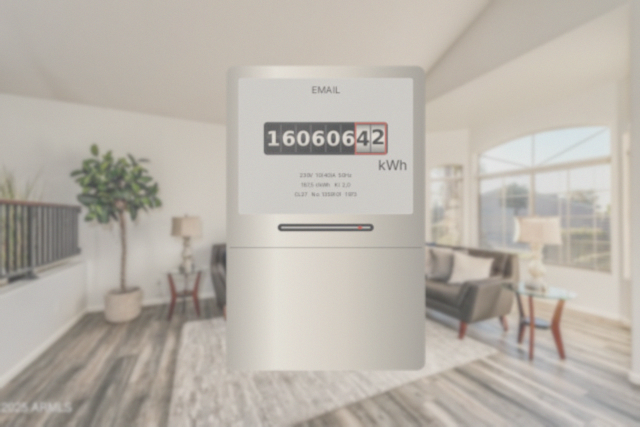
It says 160606.42 kWh
